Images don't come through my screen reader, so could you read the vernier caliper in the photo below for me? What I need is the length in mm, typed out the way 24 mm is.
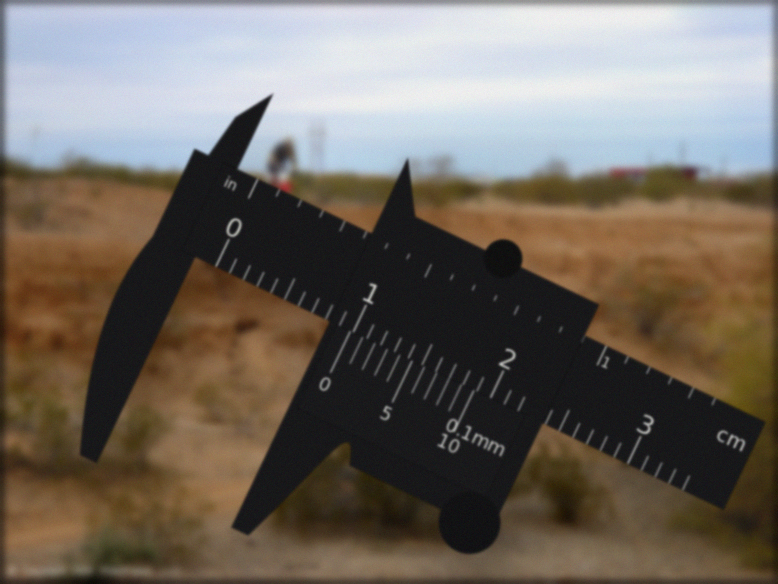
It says 9.8 mm
